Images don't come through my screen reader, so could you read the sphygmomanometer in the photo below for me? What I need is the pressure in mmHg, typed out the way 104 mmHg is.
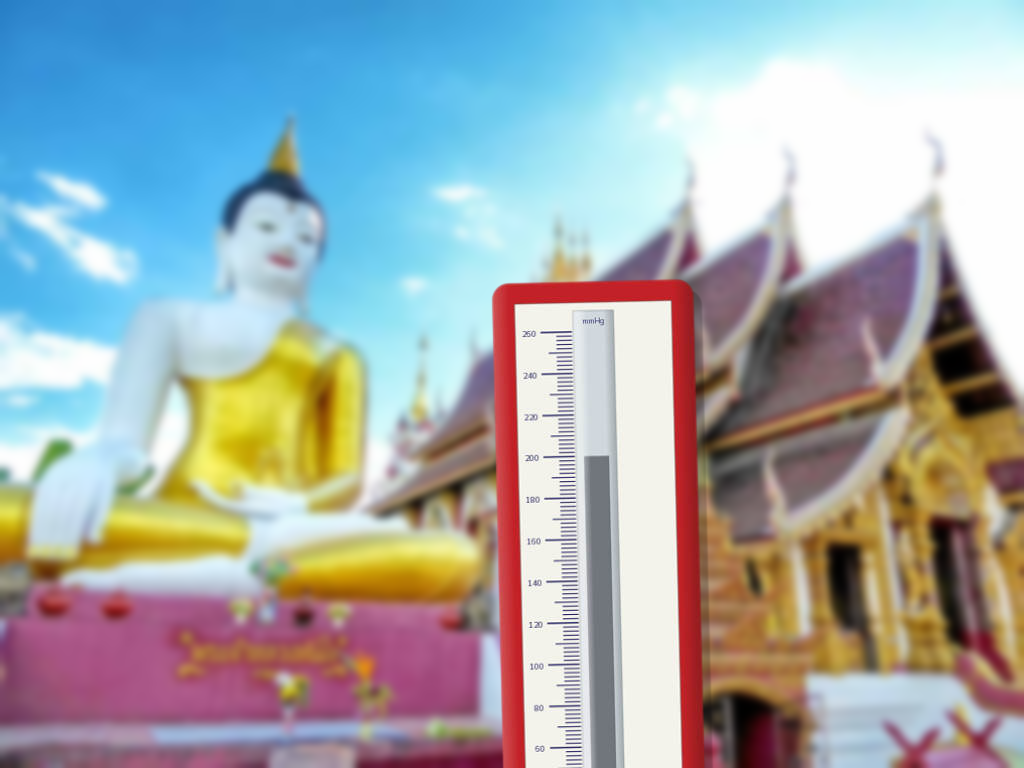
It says 200 mmHg
